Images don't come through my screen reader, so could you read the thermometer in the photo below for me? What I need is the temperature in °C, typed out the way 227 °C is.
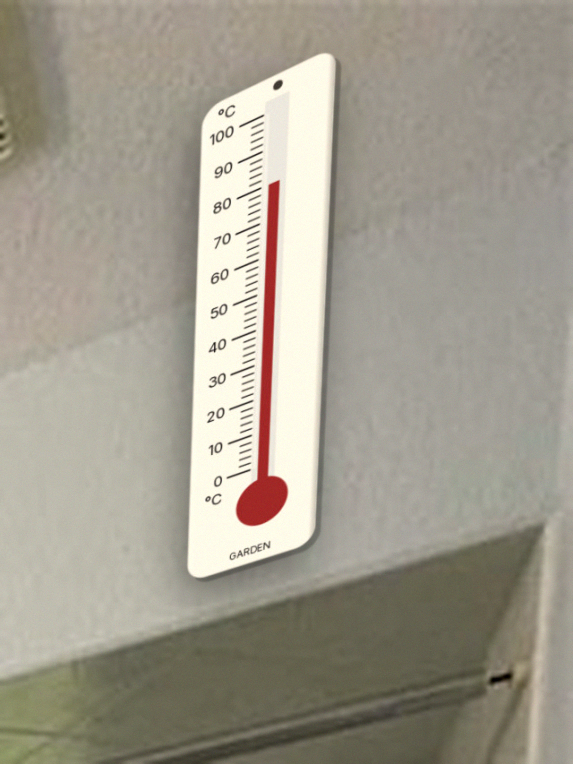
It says 80 °C
